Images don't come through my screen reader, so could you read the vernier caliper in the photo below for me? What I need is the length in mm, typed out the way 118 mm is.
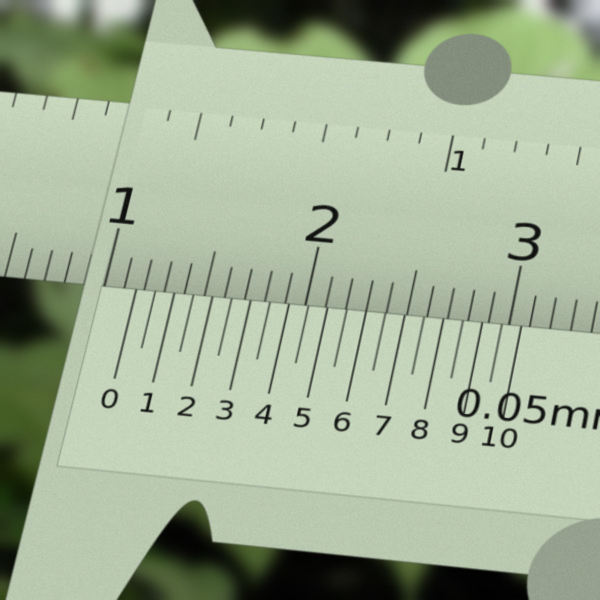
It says 11.6 mm
